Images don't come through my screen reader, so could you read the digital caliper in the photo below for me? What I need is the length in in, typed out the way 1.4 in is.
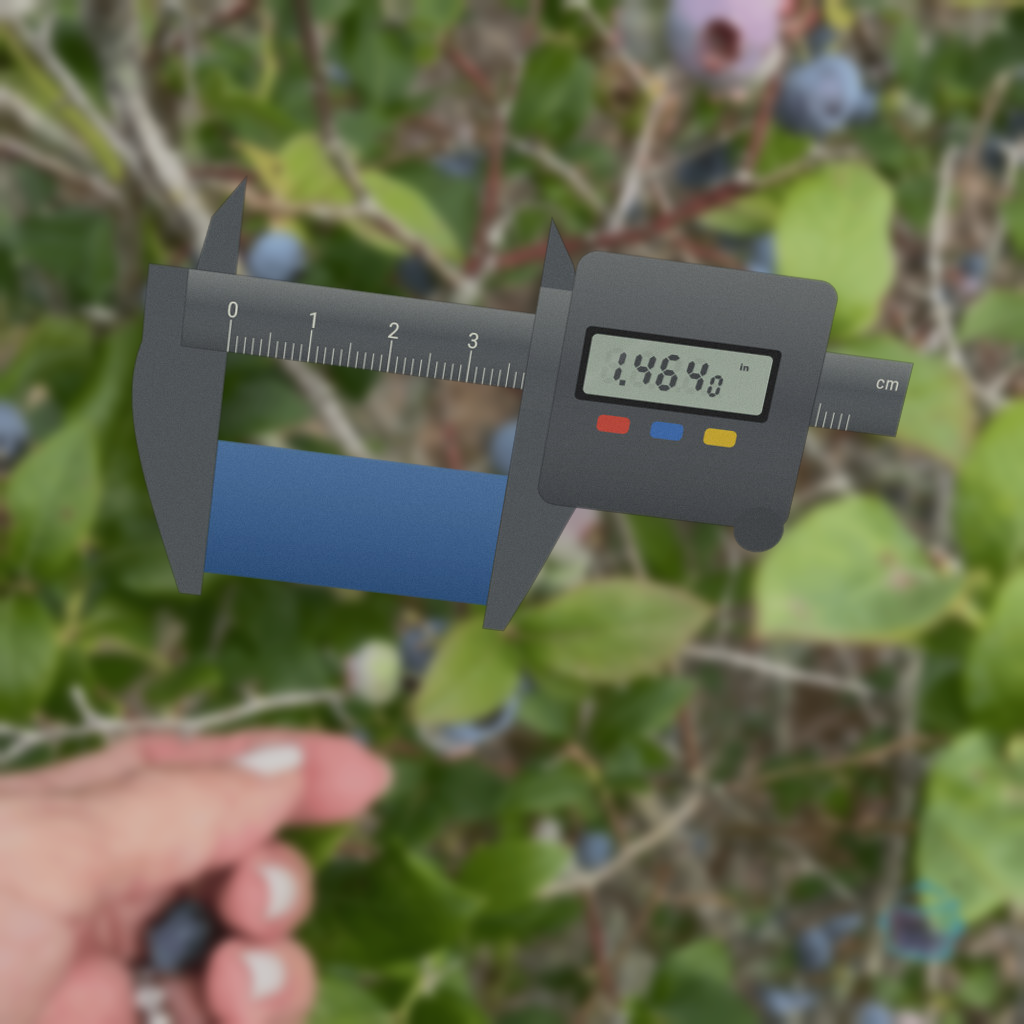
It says 1.4640 in
